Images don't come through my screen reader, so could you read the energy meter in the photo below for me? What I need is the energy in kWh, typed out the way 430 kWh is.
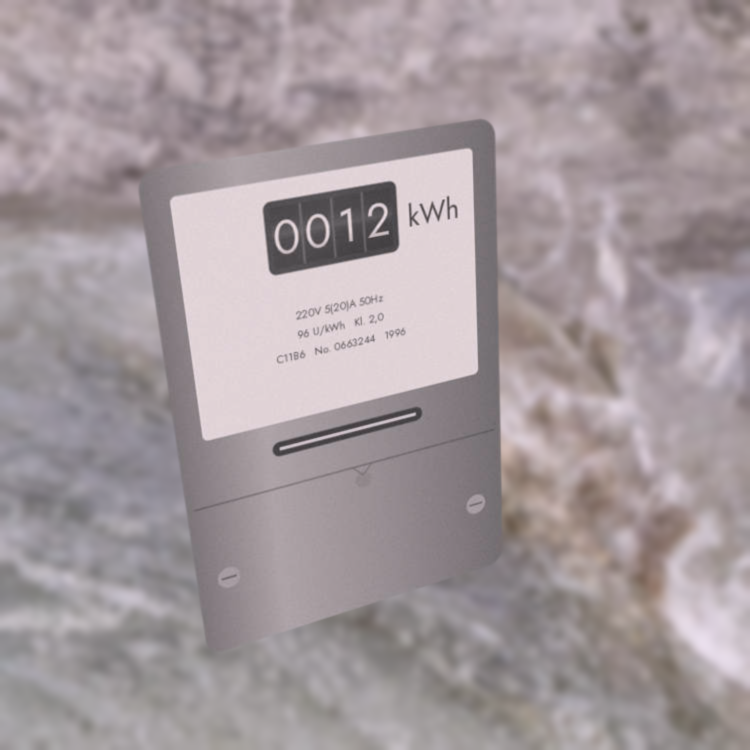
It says 12 kWh
